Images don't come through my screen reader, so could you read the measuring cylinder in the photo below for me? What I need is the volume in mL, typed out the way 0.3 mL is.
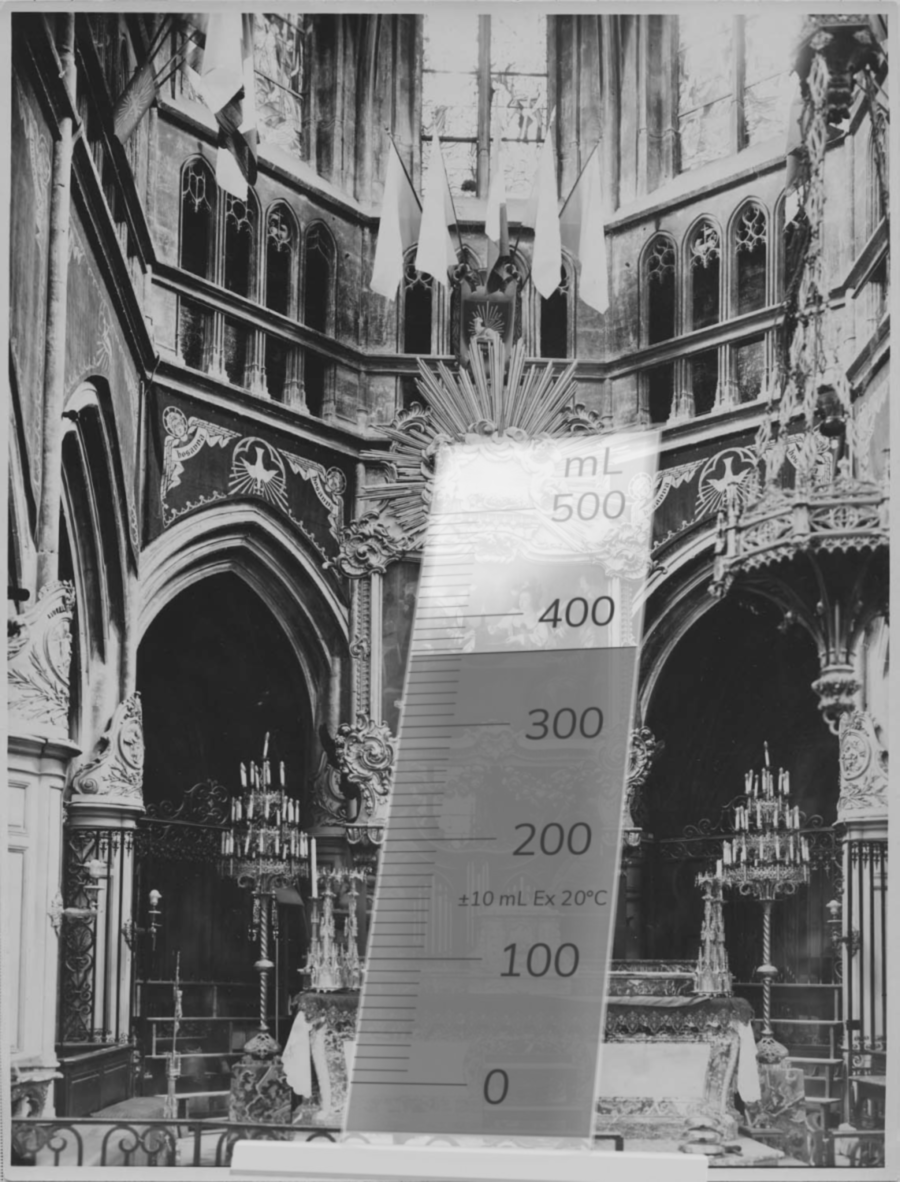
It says 365 mL
